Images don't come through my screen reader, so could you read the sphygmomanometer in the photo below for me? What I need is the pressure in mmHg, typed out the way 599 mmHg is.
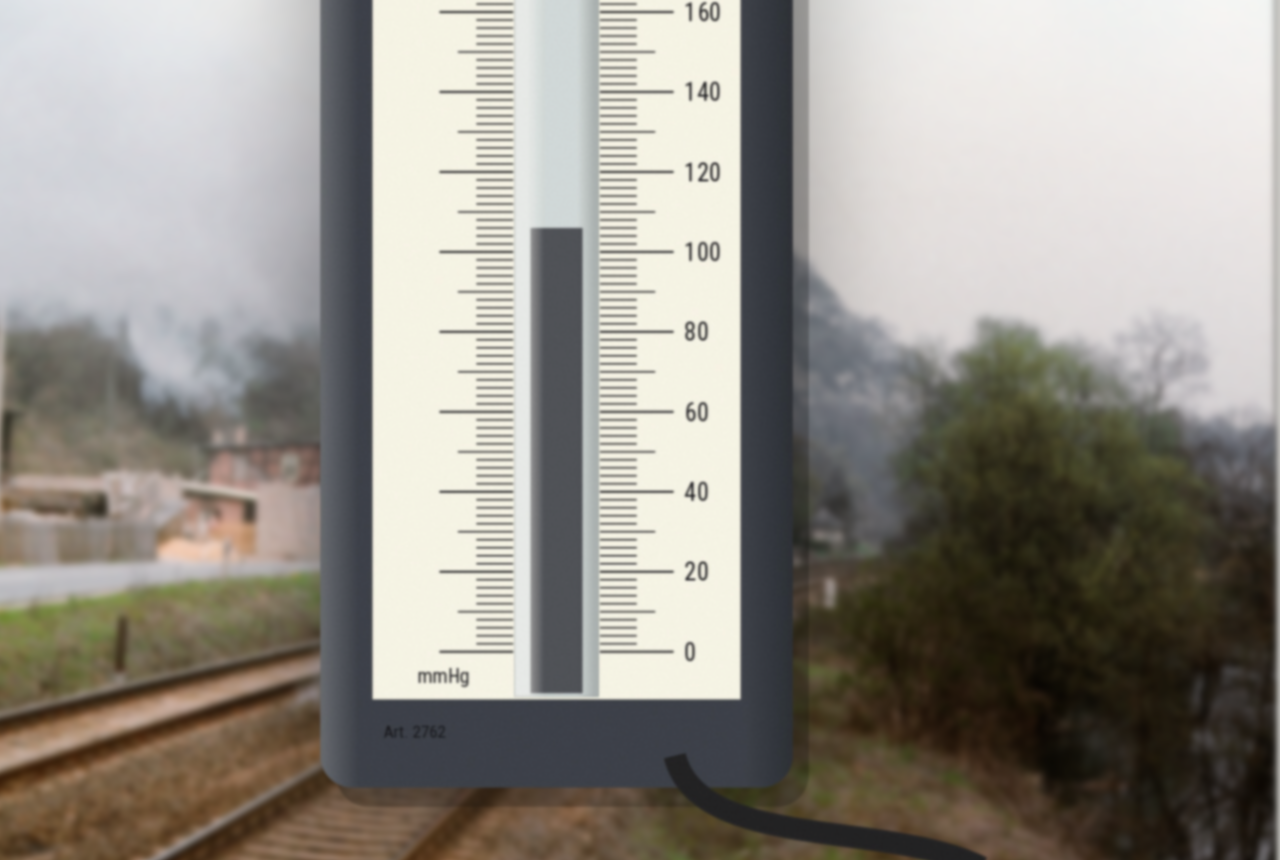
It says 106 mmHg
